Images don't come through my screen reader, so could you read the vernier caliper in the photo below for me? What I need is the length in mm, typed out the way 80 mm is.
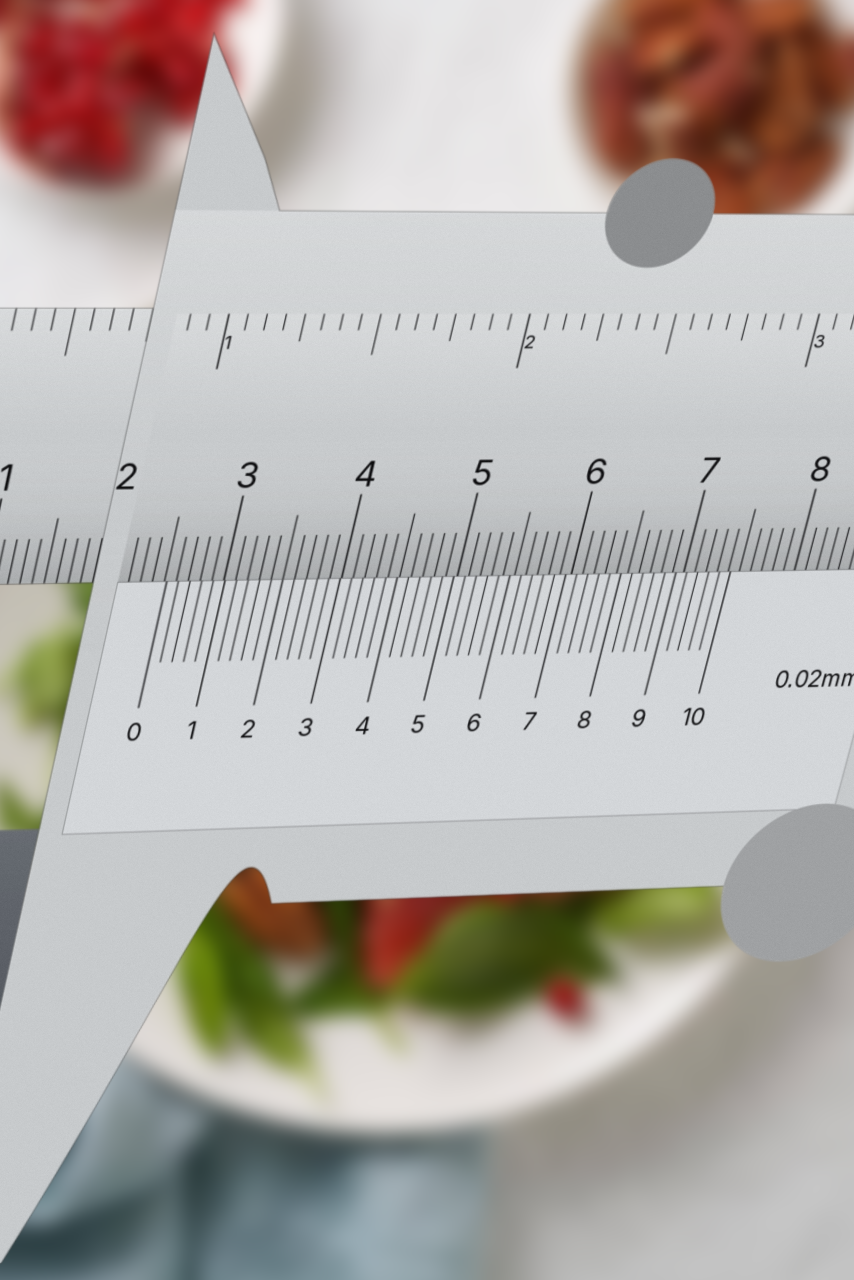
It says 25.2 mm
